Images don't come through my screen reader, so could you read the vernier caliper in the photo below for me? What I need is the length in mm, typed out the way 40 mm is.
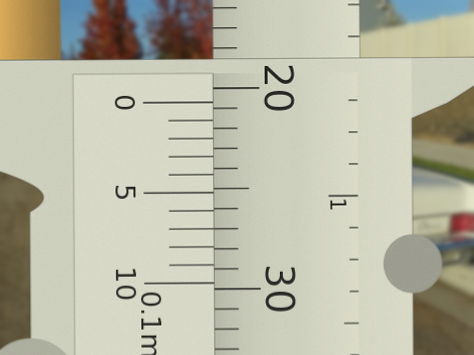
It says 20.7 mm
